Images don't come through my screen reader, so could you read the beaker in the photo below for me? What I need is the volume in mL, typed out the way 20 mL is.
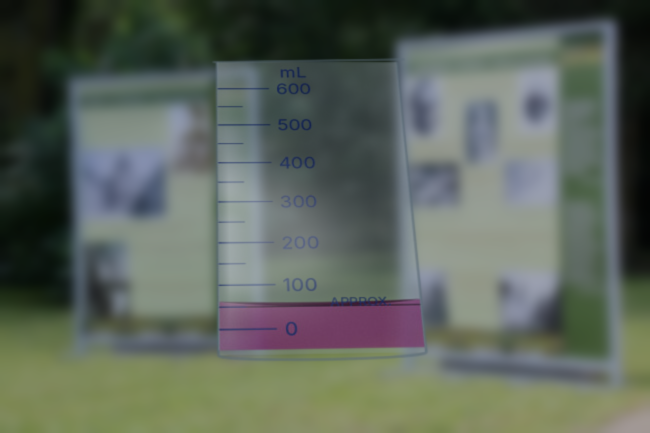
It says 50 mL
